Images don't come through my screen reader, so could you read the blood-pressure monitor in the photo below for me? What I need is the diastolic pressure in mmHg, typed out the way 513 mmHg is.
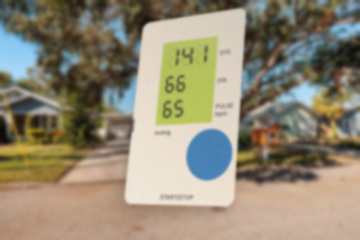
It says 66 mmHg
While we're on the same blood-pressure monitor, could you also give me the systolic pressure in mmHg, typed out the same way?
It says 141 mmHg
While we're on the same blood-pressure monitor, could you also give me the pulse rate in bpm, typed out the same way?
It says 65 bpm
